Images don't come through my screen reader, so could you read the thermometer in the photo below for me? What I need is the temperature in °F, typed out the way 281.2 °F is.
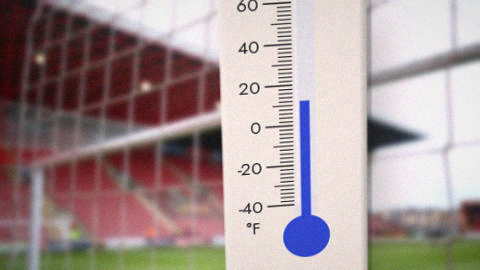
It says 12 °F
